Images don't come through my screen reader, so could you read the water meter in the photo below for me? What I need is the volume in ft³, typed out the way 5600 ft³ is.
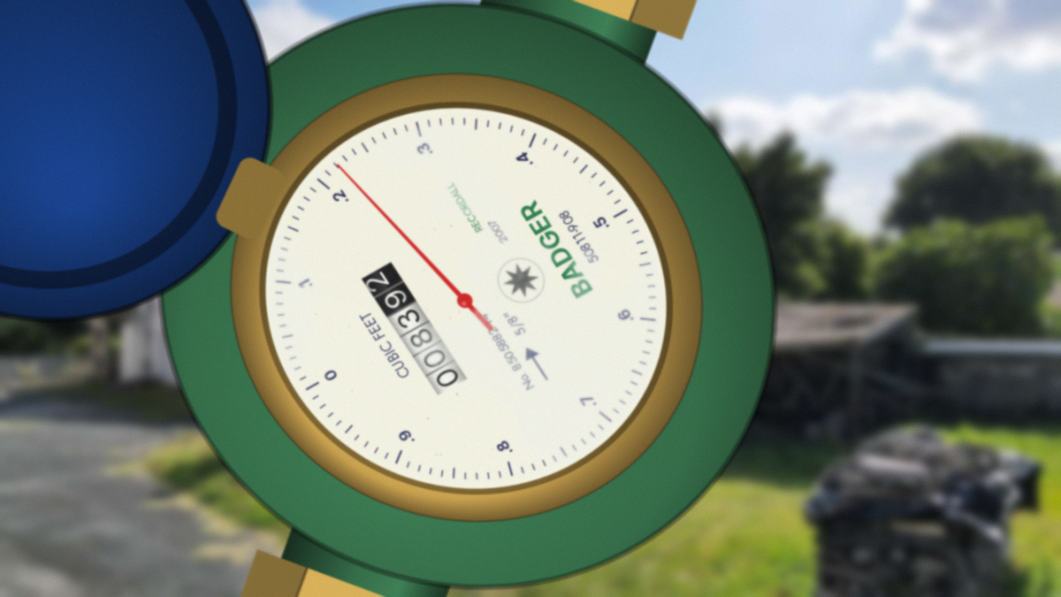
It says 8392.22 ft³
